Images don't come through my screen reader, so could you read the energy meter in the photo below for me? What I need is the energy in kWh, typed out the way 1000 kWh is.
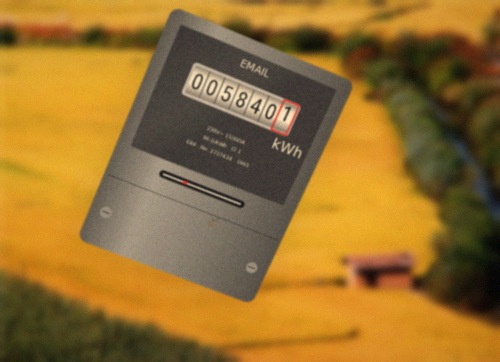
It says 5840.1 kWh
